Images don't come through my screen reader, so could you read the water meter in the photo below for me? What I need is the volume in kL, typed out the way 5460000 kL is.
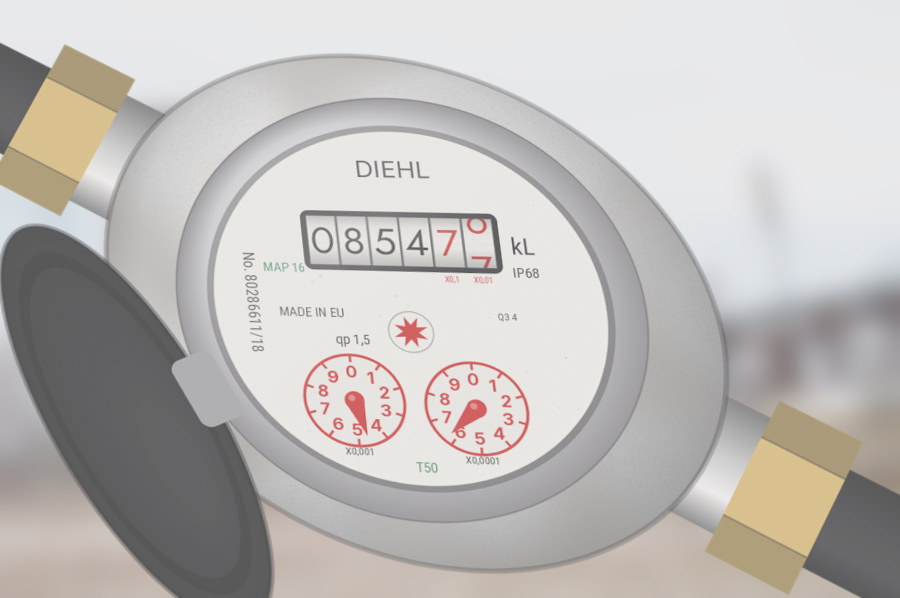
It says 854.7646 kL
